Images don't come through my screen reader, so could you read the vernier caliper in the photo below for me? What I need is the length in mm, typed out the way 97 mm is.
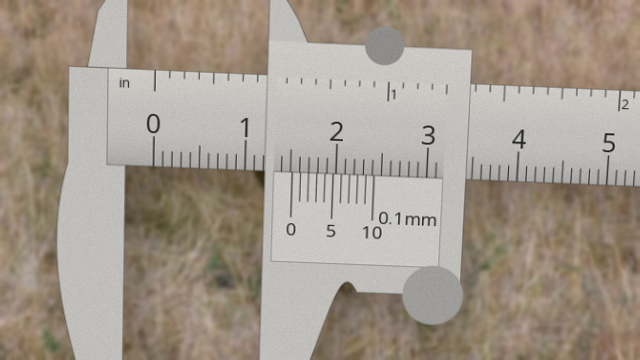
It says 15.2 mm
